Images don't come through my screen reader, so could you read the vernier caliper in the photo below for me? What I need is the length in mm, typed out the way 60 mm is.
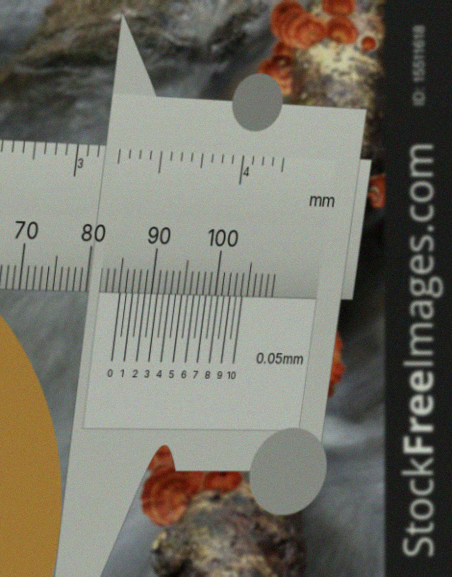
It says 85.2 mm
